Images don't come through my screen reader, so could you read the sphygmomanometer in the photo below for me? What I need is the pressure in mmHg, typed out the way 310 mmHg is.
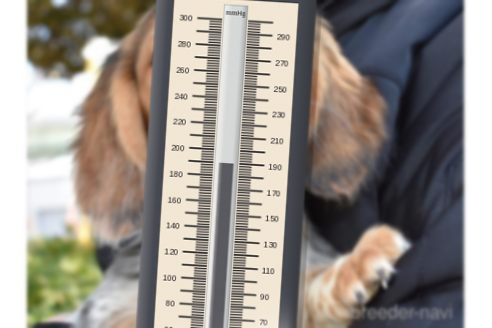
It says 190 mmHg
